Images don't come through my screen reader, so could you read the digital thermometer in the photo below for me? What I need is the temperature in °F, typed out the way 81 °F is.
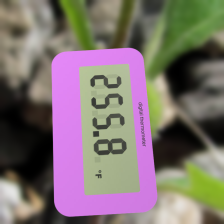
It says 255.8 °F
